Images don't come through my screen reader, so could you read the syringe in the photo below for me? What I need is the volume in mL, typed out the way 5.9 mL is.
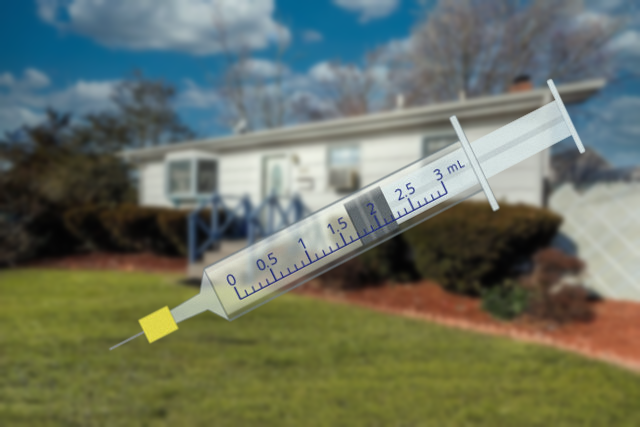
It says 1.7 mL
